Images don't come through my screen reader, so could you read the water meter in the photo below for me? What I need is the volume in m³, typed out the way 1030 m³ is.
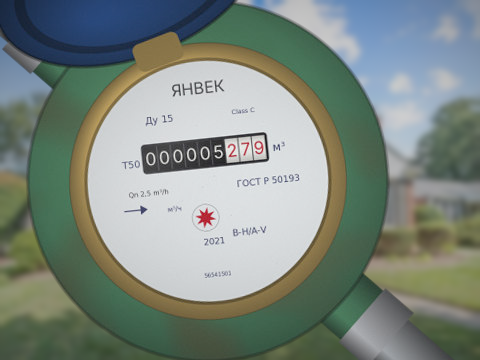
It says 5.279 m³
